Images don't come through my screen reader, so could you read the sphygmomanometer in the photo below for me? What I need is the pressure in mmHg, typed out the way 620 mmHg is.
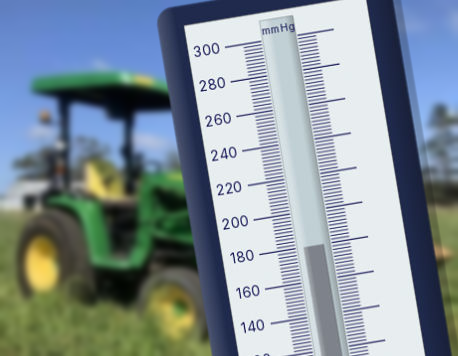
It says 180 mmHg
